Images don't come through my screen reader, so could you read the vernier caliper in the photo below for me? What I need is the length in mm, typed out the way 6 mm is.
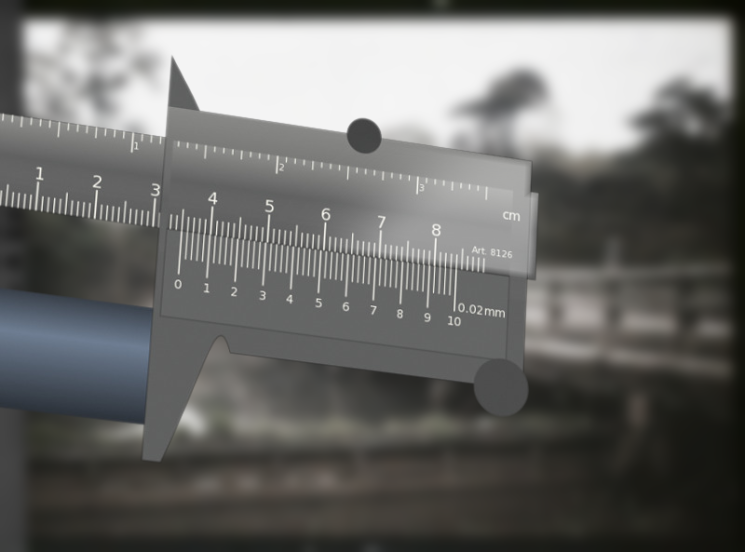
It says 35.0 mm
